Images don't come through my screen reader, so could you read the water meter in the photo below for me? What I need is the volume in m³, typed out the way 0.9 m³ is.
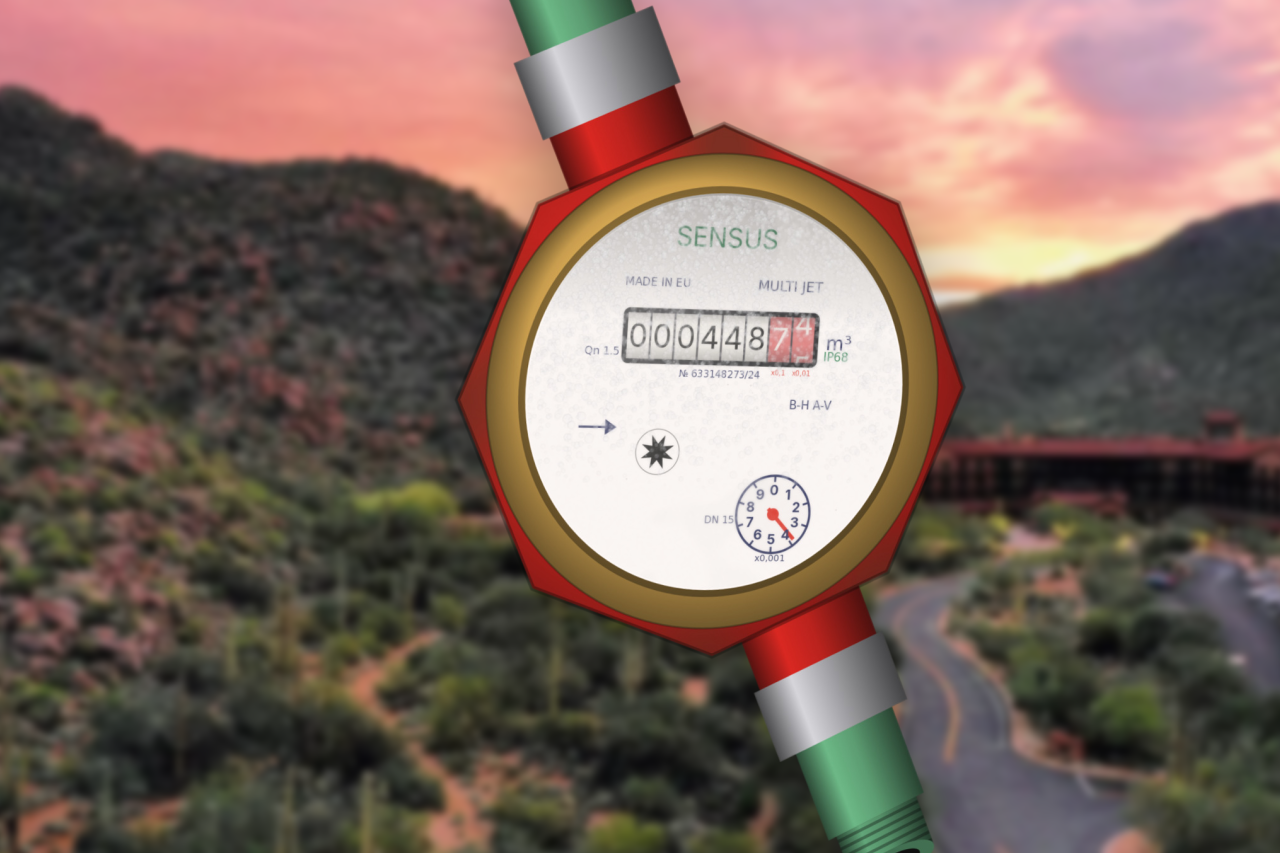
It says 448.743 m³
